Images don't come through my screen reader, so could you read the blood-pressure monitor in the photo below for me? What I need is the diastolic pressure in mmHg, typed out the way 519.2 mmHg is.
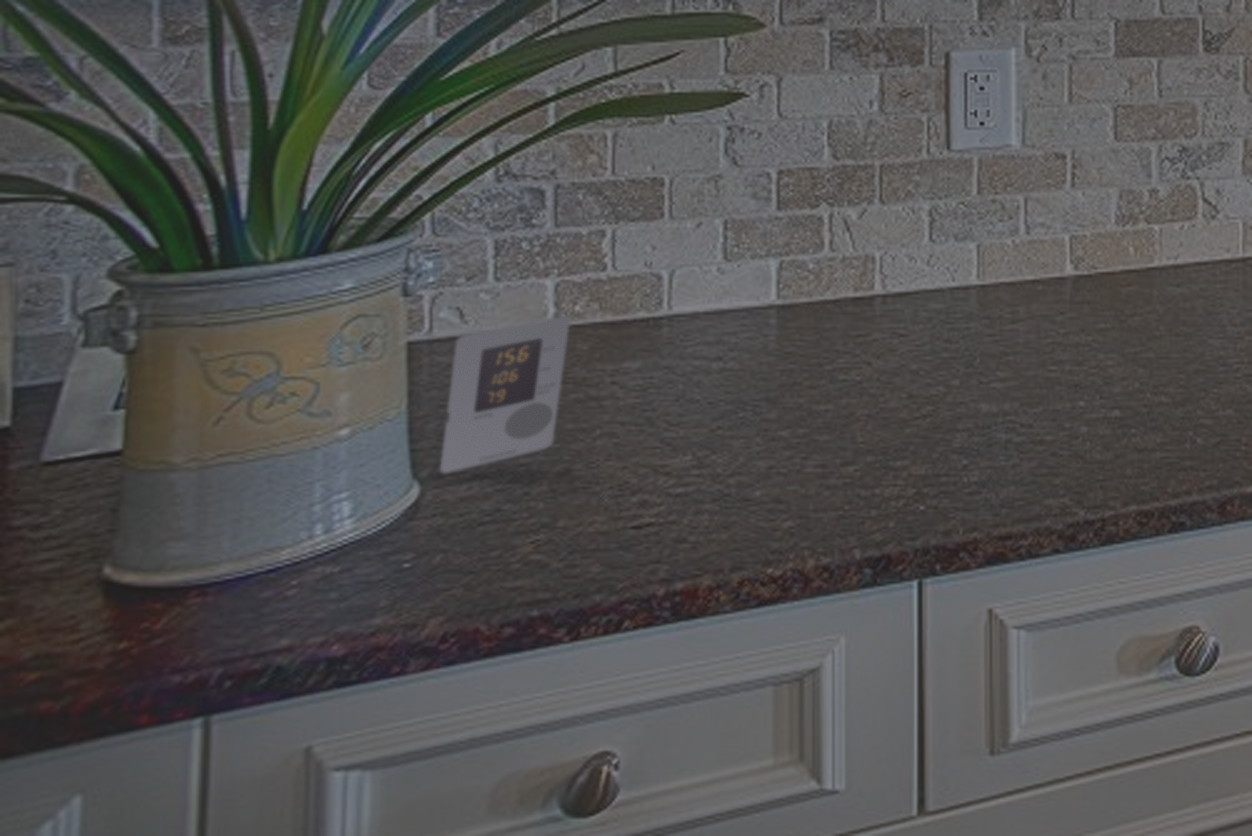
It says 106 mmHg
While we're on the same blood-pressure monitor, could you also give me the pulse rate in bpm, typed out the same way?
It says 79 bpm
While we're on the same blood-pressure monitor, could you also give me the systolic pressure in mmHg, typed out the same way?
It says 156 mmHg
